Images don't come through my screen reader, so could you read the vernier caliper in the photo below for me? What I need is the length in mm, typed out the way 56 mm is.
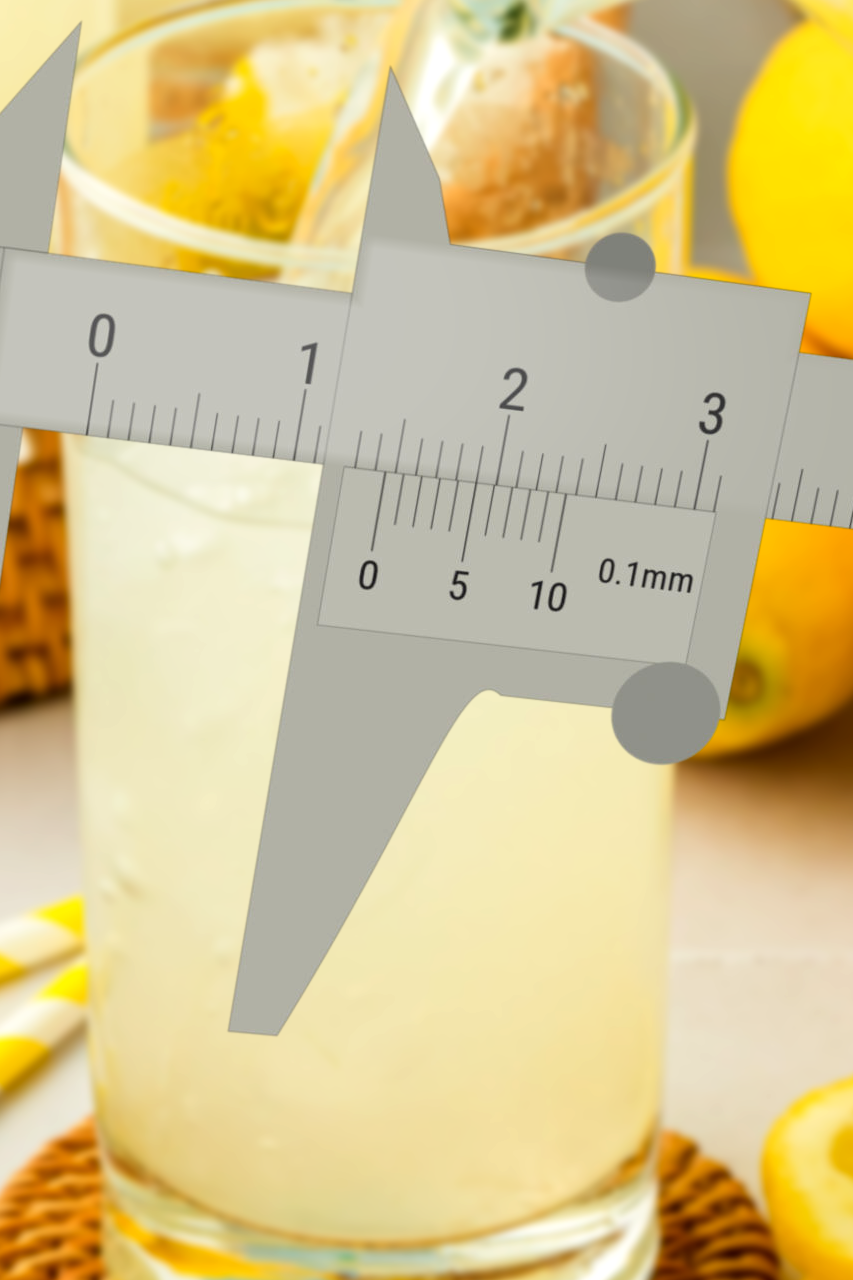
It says 14.5 mm
